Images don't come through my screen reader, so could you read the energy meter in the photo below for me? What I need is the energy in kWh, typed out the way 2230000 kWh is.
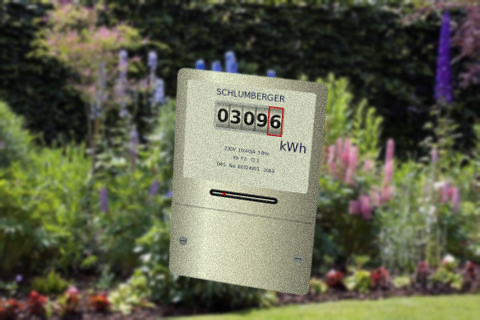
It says 309.6 kWh
